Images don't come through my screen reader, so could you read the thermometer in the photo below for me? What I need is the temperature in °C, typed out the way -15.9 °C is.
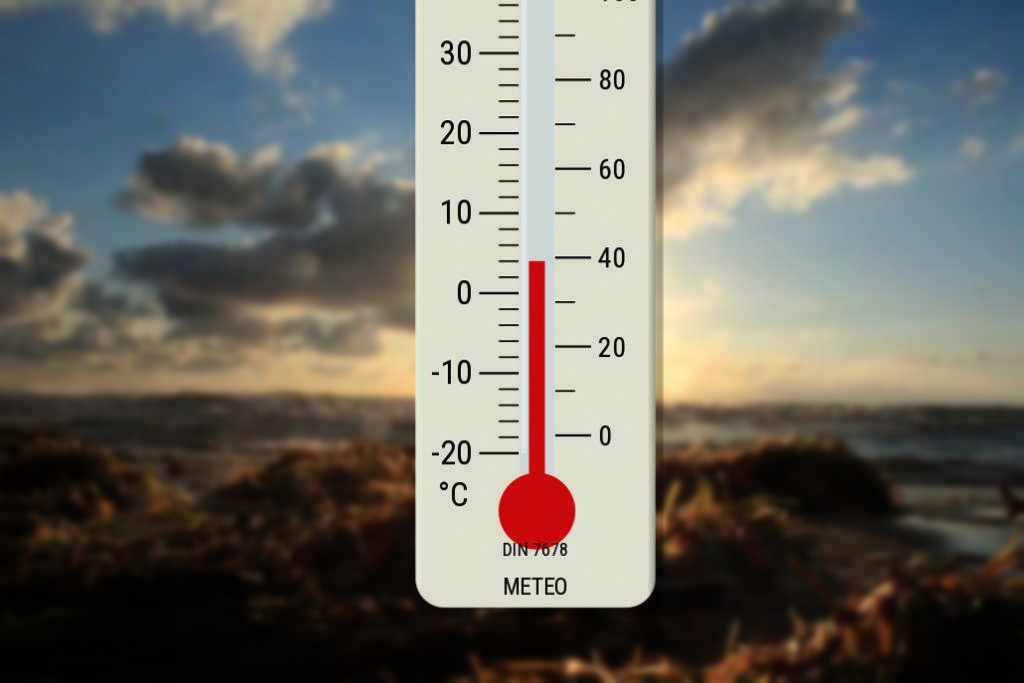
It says 4 °C
